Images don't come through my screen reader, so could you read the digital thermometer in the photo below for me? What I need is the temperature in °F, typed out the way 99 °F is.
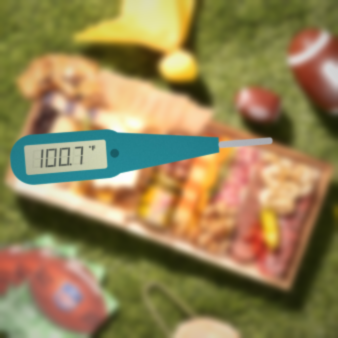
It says 100.7 °F
